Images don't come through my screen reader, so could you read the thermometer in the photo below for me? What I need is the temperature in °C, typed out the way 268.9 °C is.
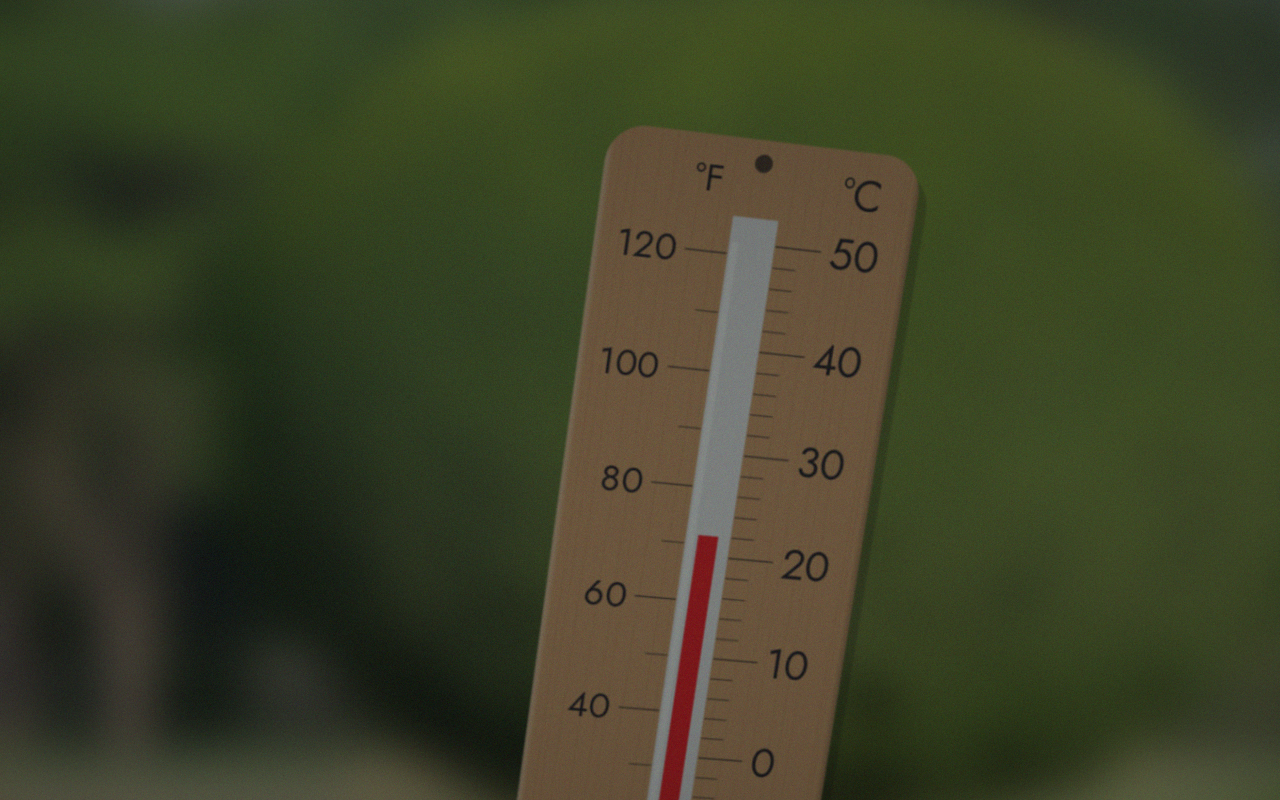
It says 22 °C
